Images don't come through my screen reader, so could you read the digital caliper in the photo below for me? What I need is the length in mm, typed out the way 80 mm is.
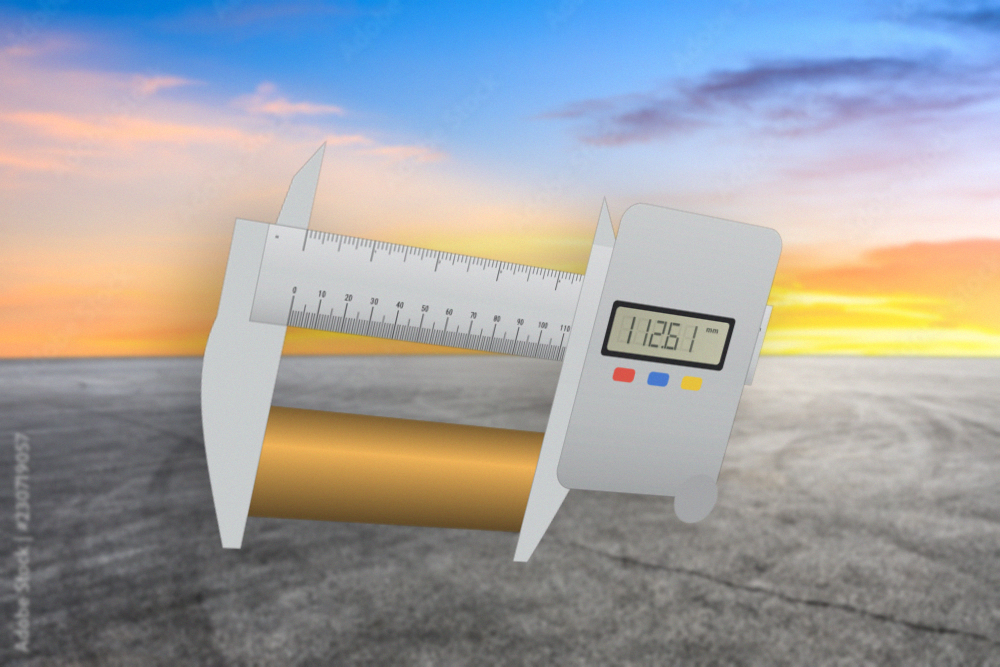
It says 112.61 mm
